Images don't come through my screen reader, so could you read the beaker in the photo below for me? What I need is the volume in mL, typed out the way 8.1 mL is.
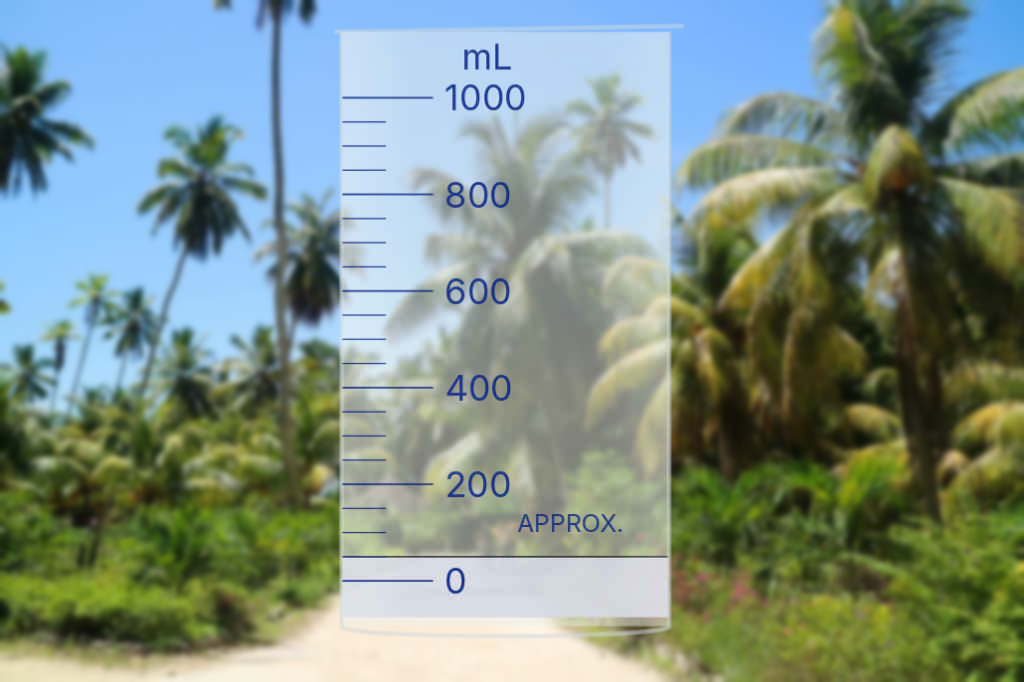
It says 50 mL
